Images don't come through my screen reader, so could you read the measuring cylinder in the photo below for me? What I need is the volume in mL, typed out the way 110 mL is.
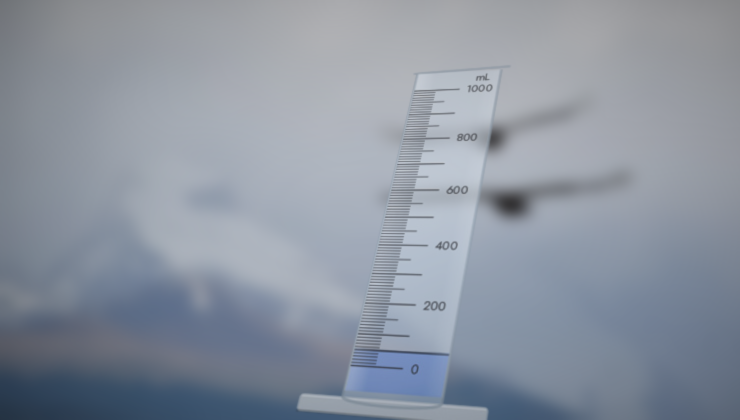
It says 50 mL
